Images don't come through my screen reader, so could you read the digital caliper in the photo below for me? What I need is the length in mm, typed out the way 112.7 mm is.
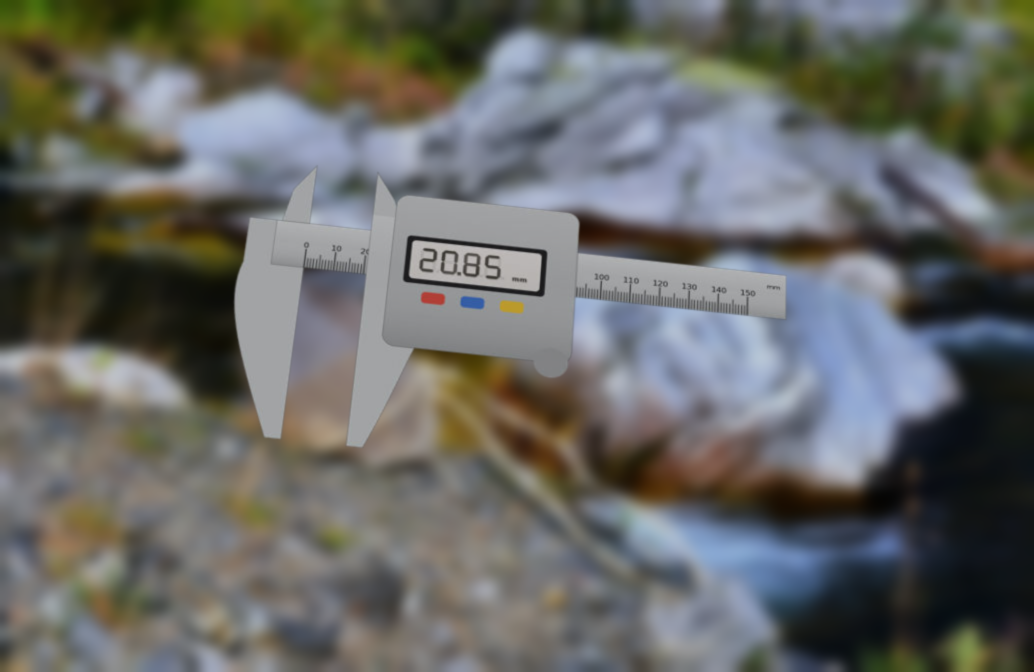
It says 20.85 mm
